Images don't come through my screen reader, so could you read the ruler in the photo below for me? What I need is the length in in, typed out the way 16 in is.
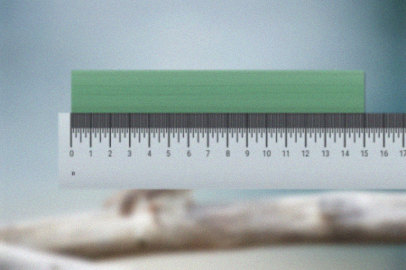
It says 15 in
